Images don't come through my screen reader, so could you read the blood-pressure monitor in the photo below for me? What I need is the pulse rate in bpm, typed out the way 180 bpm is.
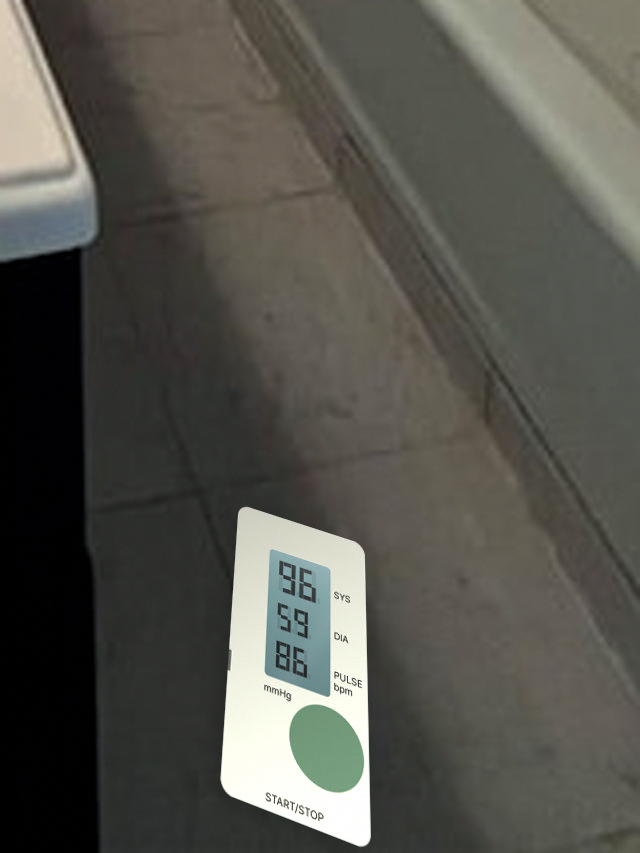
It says 86 bpm
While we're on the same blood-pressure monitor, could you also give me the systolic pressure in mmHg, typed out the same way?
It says 96 mmHg
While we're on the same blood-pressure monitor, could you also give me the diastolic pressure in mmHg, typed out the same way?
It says 59 mmHg
